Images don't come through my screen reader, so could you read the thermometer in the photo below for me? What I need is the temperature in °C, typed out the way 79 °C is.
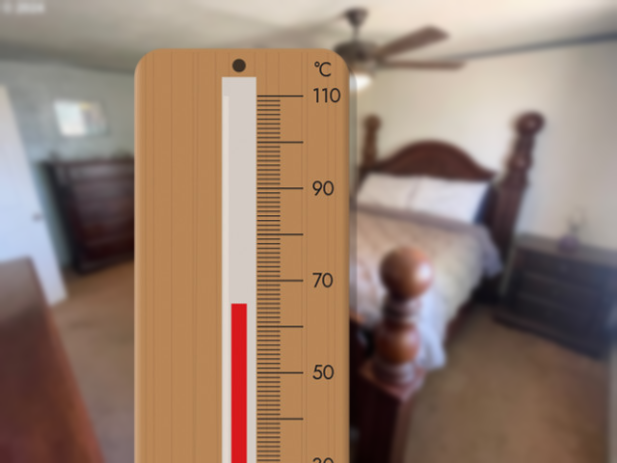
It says 65 °C
